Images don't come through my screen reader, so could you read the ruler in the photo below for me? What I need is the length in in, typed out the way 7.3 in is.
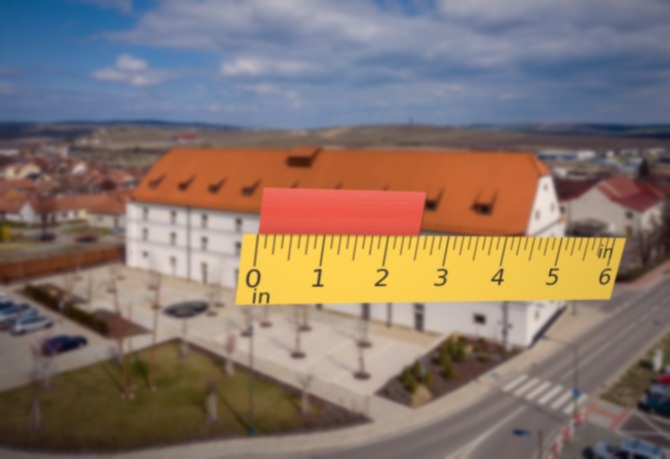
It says 2.5 in
